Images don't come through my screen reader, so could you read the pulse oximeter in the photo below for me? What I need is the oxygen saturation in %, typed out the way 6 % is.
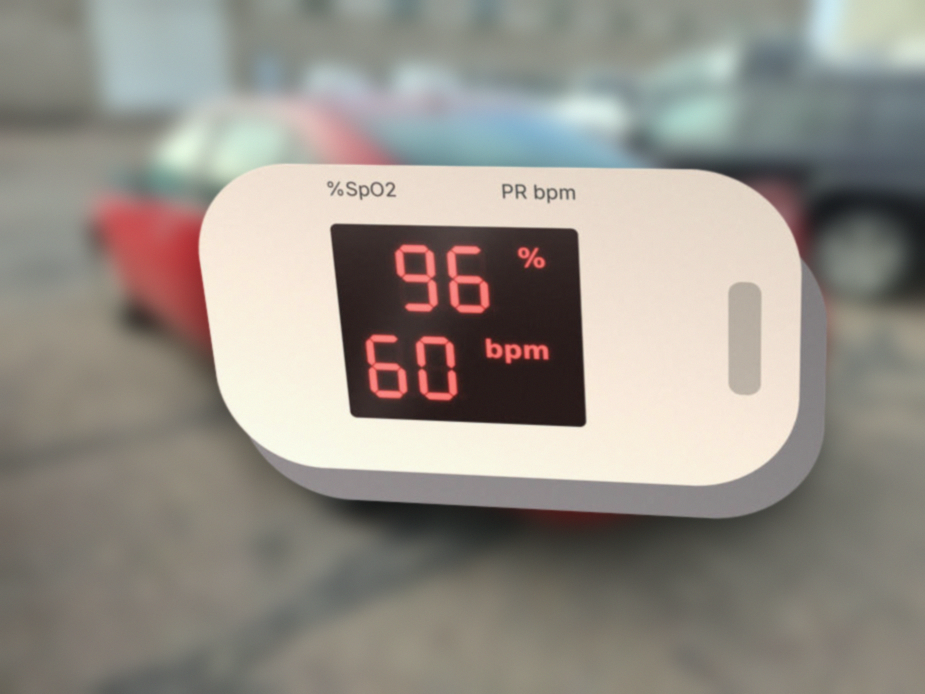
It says 96 %
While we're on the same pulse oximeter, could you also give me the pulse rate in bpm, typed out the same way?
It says 60 bpm
